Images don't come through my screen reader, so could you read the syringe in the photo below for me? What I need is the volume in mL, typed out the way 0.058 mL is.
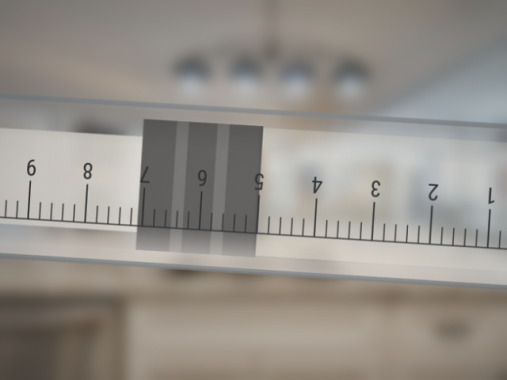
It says 5 mL
